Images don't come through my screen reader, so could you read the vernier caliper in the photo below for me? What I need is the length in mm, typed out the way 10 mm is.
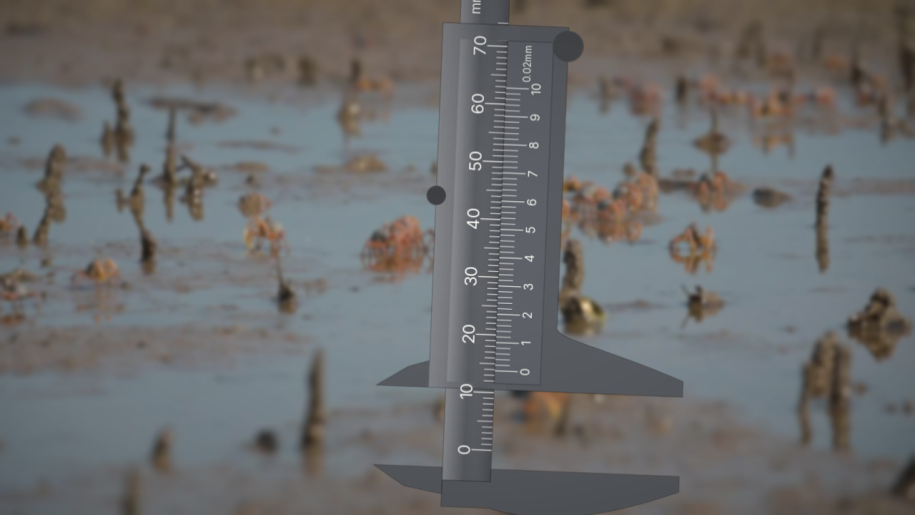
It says 13.8 mm
